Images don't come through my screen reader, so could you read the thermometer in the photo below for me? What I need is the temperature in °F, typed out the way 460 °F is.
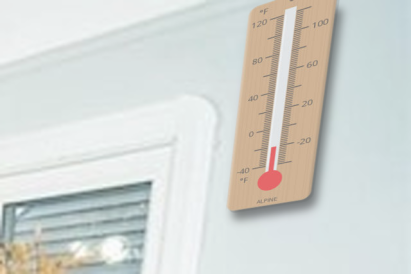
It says -20 °F
